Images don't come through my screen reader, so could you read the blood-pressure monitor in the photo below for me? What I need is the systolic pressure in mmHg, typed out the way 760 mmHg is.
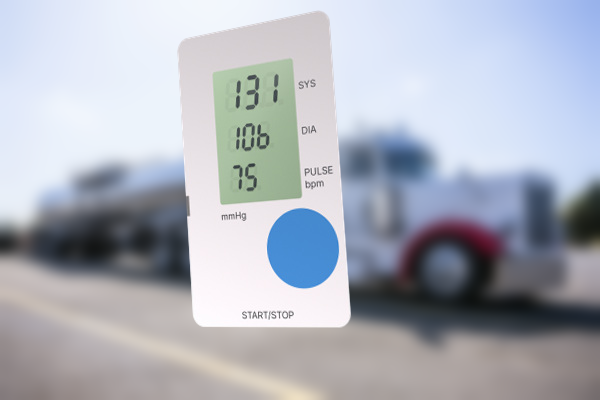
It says 131 mmHg
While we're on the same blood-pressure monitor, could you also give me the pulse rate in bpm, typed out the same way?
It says 75 bpm
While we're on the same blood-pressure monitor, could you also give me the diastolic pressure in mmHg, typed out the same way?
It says 106 mmHg
